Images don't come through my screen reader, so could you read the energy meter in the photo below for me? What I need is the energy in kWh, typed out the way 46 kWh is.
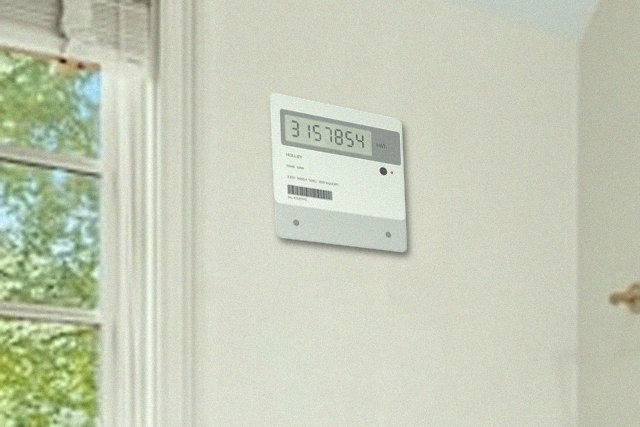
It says 3157854 kWh
